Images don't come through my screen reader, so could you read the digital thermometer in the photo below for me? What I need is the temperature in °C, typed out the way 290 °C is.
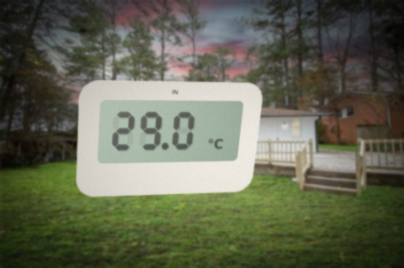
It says 29.0 °C
